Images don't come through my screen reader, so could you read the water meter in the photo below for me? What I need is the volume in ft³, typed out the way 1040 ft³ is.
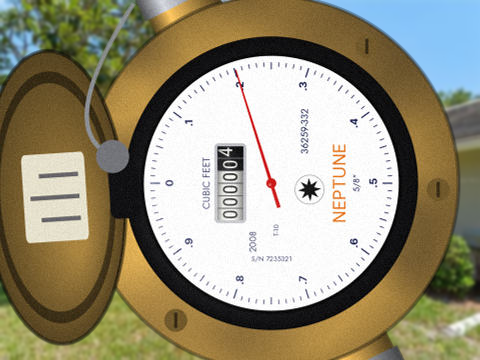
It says 4.20 ft³
